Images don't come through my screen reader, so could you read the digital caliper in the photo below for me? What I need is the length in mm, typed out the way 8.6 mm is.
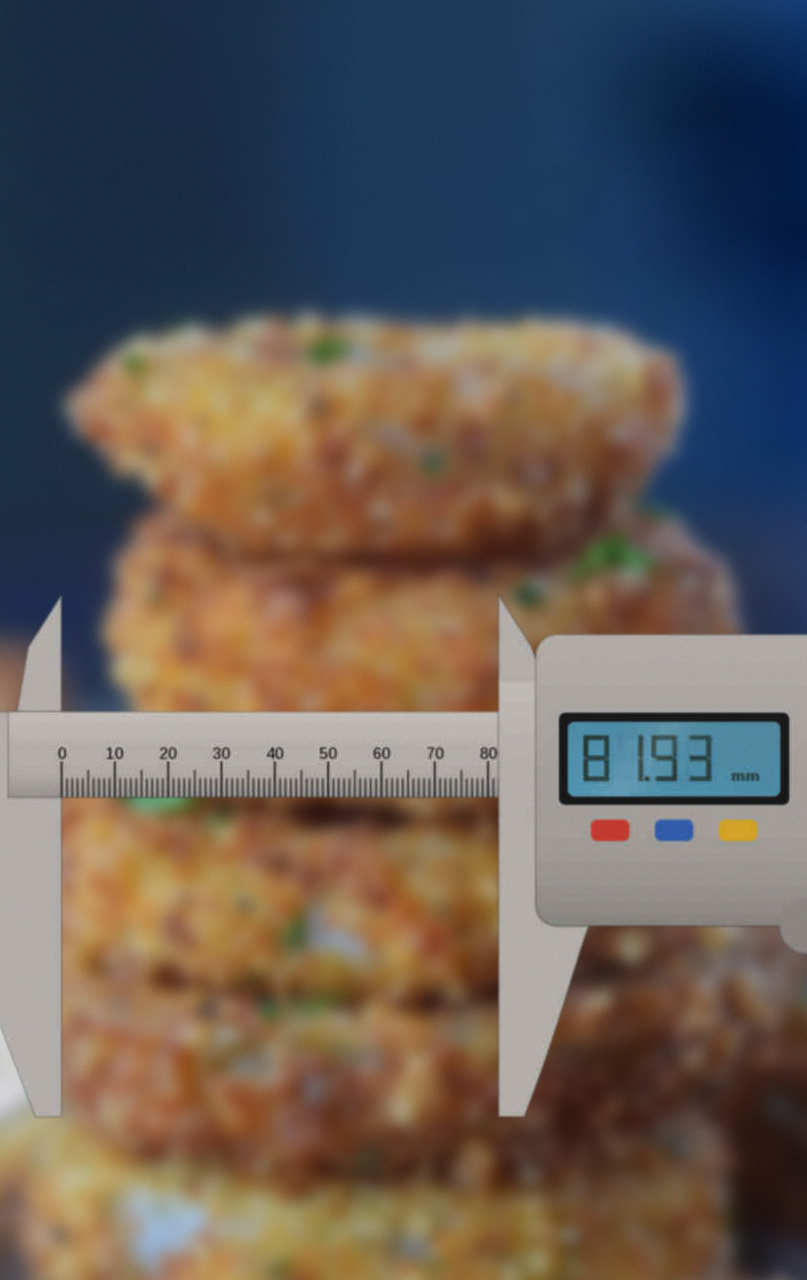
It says 81.93 mm
